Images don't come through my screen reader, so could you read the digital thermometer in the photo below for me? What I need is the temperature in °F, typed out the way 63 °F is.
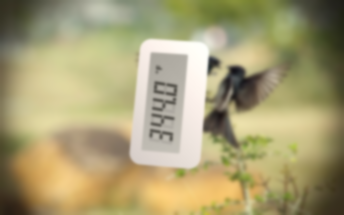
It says 344.0 °F
